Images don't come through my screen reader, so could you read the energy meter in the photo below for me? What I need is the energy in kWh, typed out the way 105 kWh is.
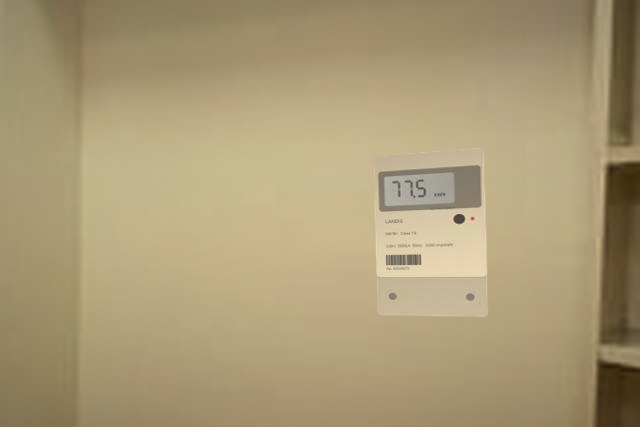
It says 77.5 kWh
